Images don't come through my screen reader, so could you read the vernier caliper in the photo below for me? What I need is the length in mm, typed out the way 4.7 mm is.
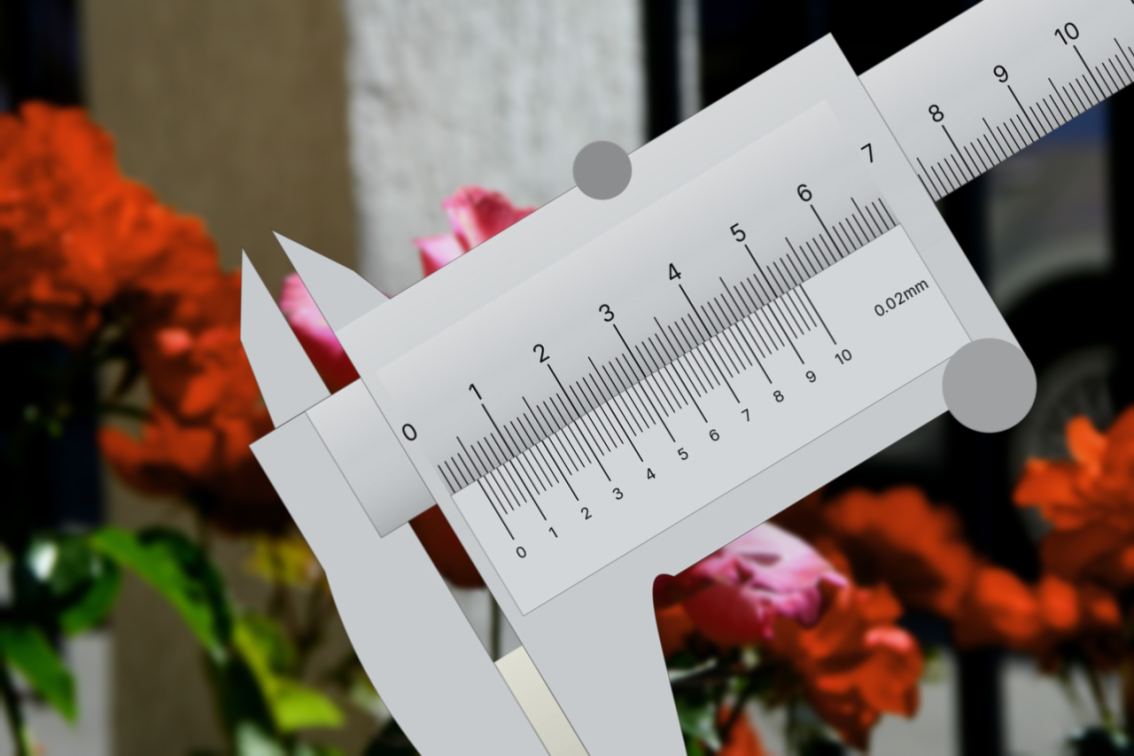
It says 4.4 mm
